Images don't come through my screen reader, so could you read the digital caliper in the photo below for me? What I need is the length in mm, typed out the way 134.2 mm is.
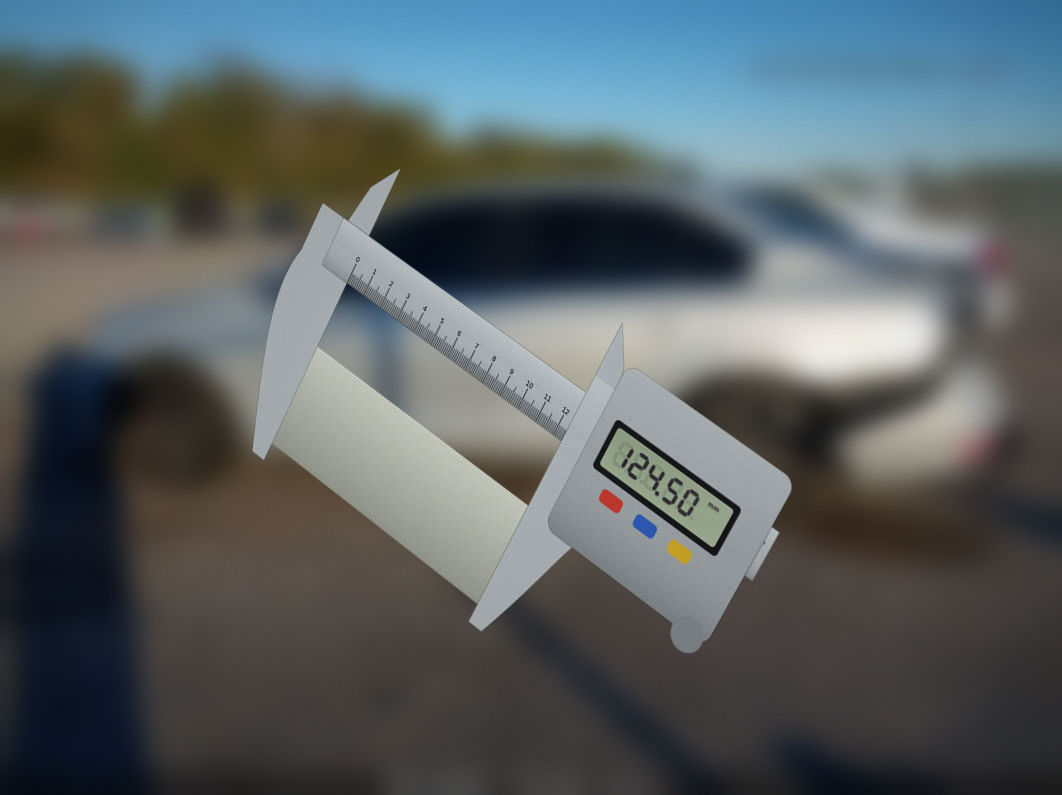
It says 124.50 mm
